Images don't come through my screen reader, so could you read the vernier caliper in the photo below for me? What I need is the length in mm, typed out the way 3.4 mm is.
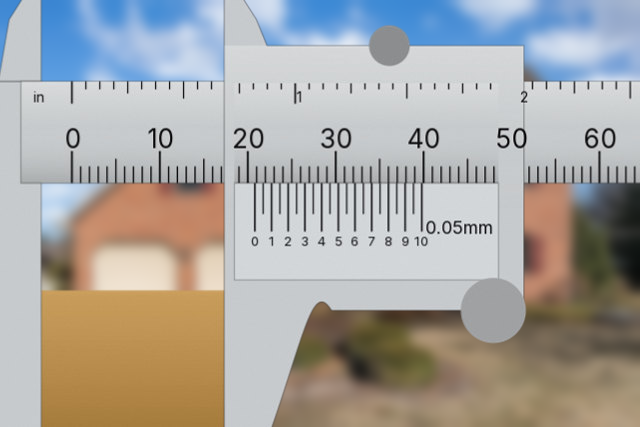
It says 20.8 mm
